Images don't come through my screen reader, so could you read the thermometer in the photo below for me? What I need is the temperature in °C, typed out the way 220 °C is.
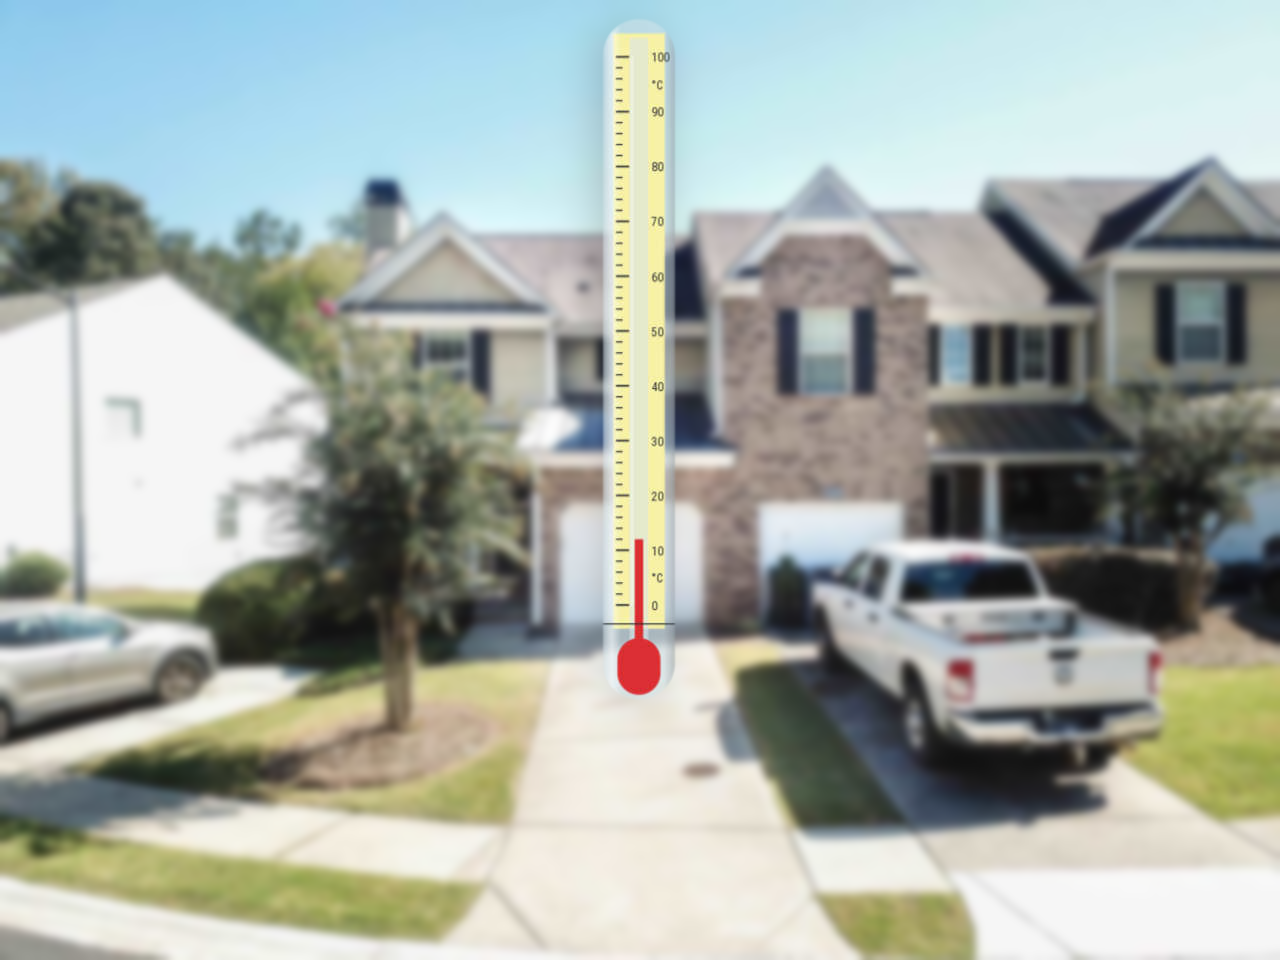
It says 12 °C
